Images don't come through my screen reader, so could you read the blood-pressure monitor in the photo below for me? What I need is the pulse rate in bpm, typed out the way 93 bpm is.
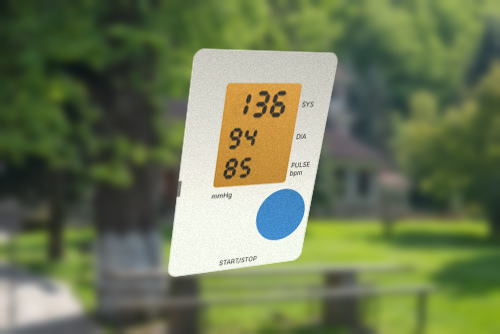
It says 85 bpm
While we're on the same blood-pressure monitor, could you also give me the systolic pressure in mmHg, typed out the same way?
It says 136 mmHg
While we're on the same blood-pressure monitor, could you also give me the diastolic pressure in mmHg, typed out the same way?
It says 94 mmHg
